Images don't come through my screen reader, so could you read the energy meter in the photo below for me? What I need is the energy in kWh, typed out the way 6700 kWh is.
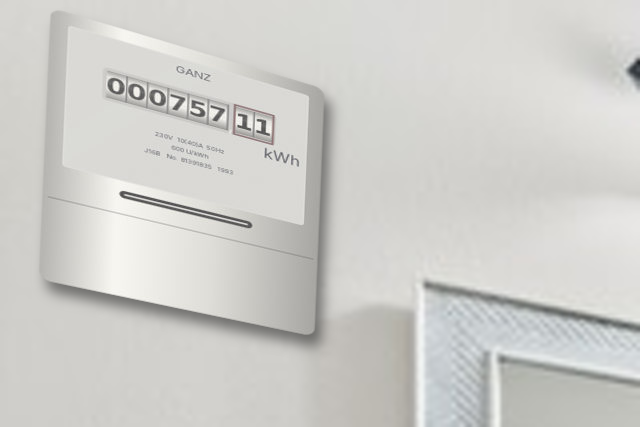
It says 757.11 kWh
